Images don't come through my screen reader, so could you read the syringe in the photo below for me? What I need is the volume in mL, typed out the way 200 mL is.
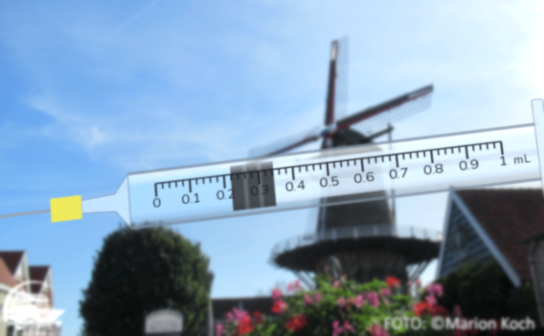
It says 0.22 mL
